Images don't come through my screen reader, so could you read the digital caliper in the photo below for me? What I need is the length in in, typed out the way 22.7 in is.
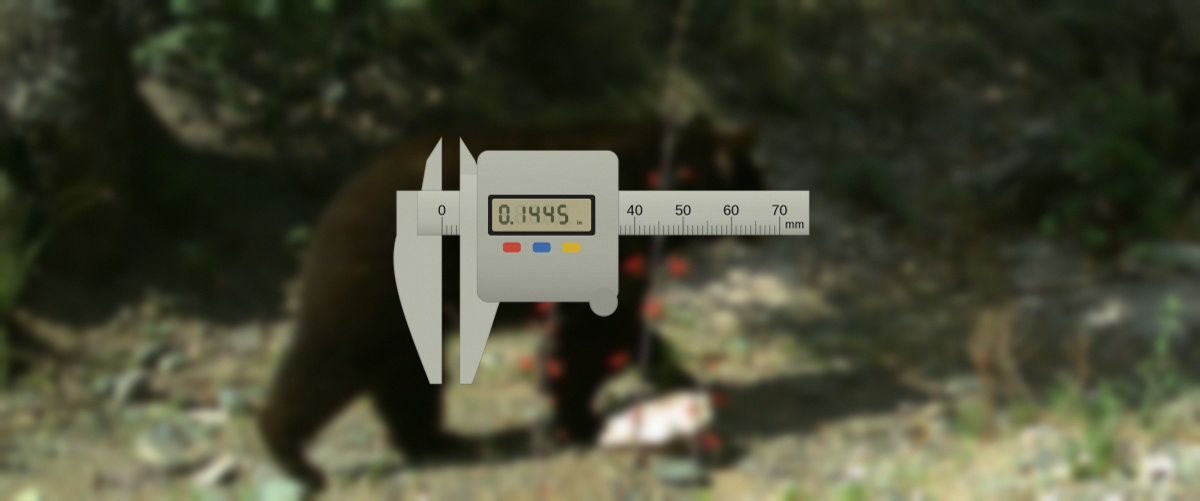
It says 0.1445 in
